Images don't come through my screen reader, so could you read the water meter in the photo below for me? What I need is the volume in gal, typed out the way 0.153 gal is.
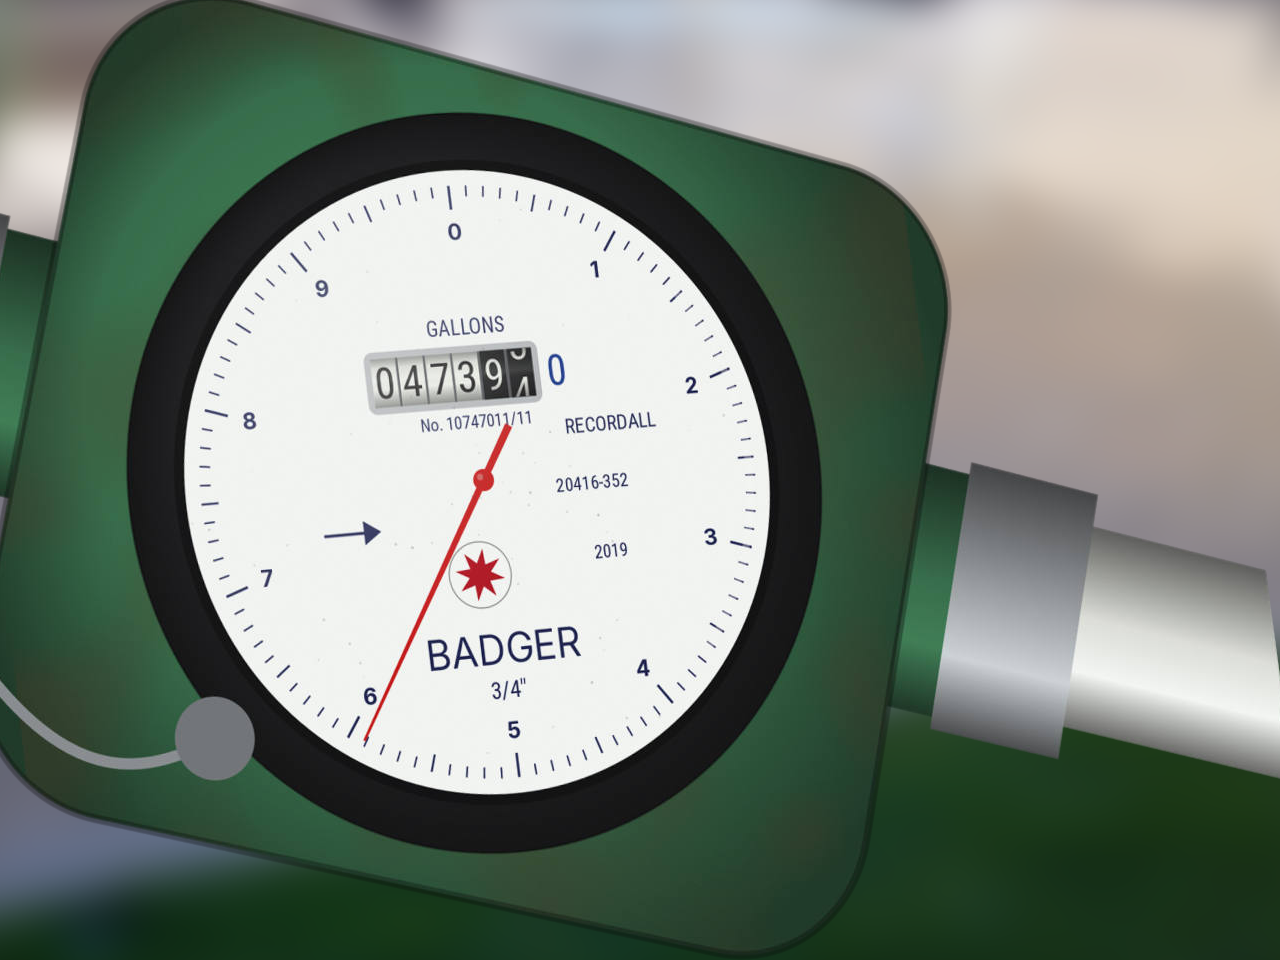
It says 473935.9 gal
